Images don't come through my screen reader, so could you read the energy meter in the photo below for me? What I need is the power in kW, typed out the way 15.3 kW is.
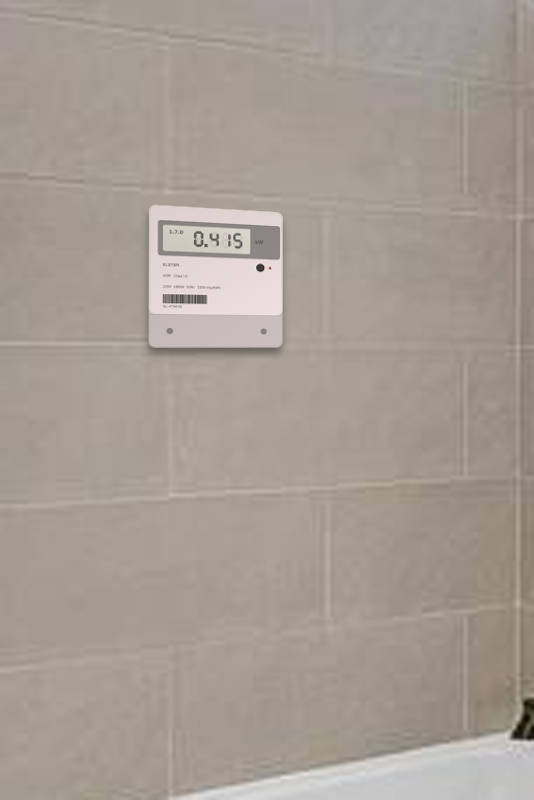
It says 0.415 kW
